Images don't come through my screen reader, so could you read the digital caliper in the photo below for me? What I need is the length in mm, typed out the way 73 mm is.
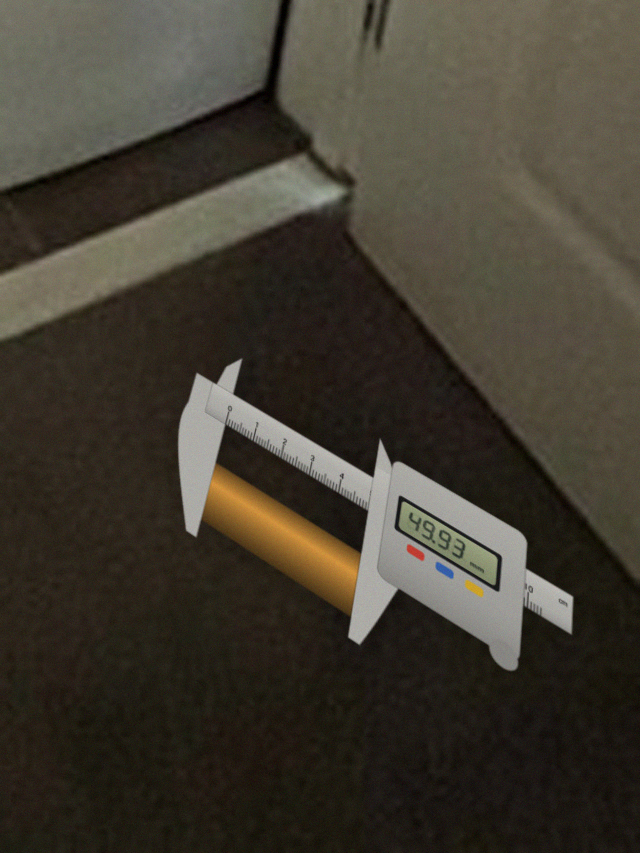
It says 49.93 mm
